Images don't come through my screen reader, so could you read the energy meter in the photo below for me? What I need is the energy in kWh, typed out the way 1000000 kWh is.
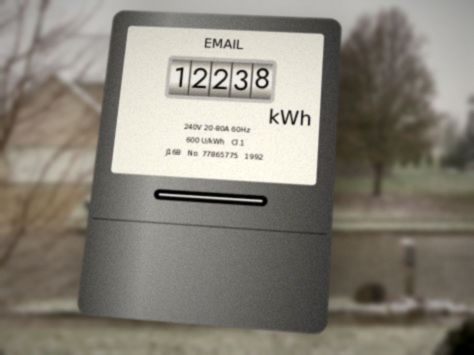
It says 12238 kWh
